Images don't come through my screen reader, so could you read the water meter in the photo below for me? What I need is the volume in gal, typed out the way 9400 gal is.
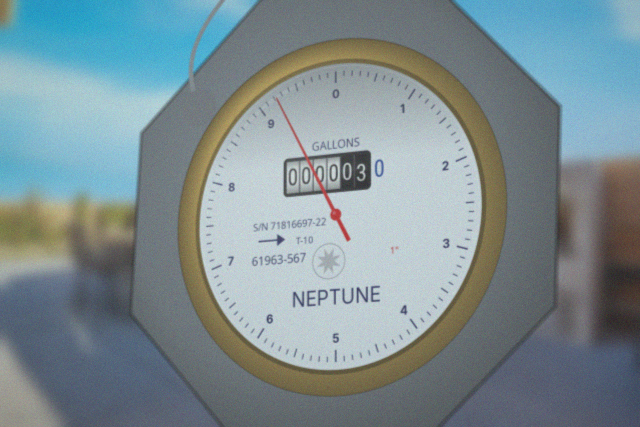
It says 29.2 gal
